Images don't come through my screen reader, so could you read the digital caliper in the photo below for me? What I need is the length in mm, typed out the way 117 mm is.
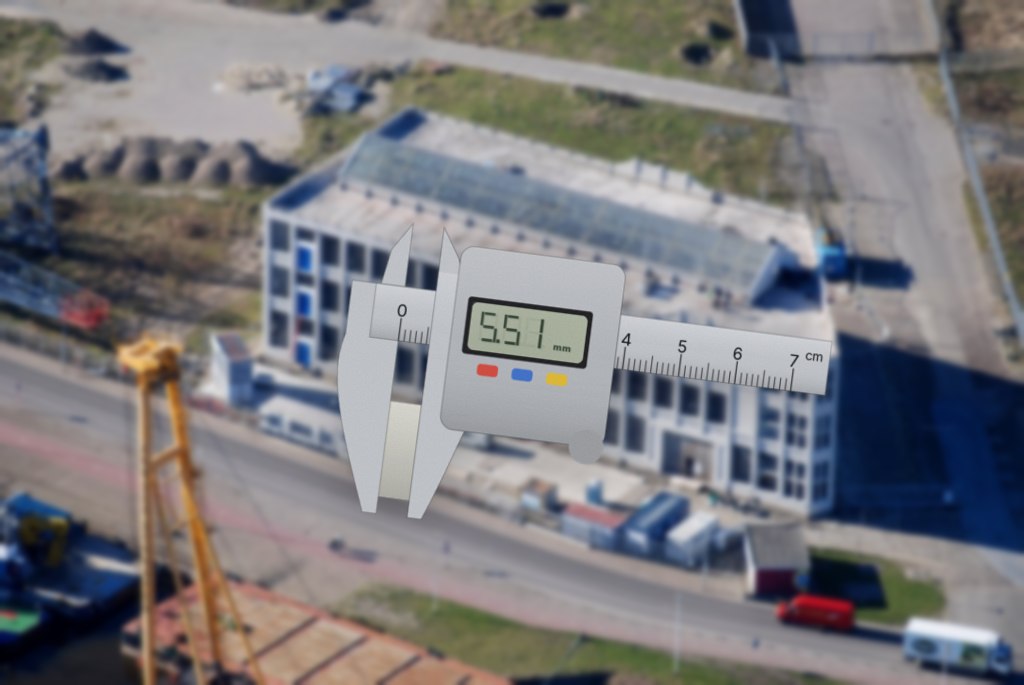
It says 5.51 mm
